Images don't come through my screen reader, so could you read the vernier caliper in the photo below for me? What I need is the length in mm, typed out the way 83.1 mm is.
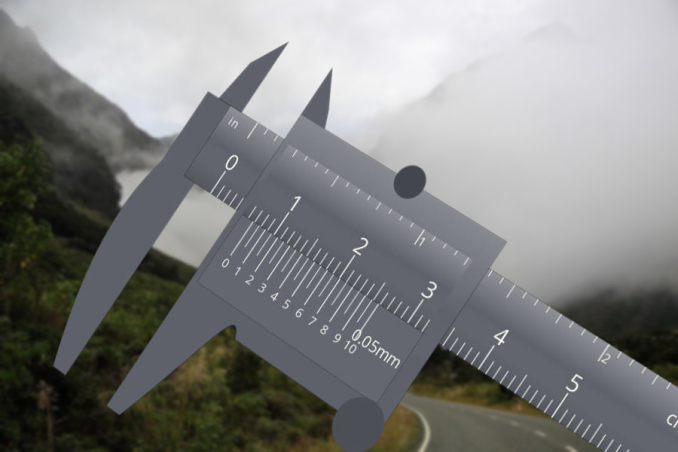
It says 6.8 mm
